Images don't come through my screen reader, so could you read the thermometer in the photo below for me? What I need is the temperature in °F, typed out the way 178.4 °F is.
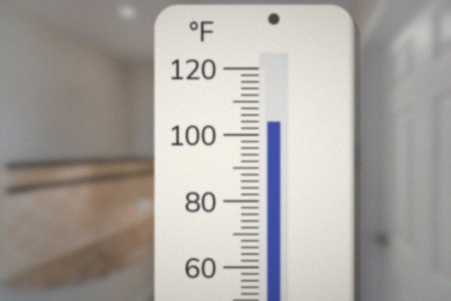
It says 104 °F
